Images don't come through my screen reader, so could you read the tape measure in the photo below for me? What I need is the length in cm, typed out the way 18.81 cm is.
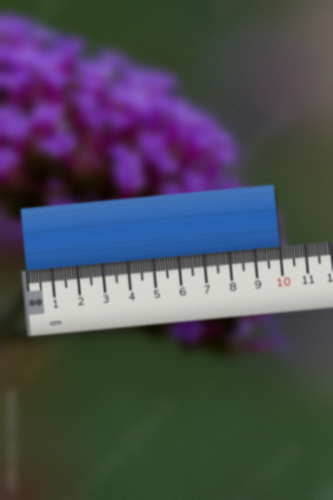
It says 10 cm
